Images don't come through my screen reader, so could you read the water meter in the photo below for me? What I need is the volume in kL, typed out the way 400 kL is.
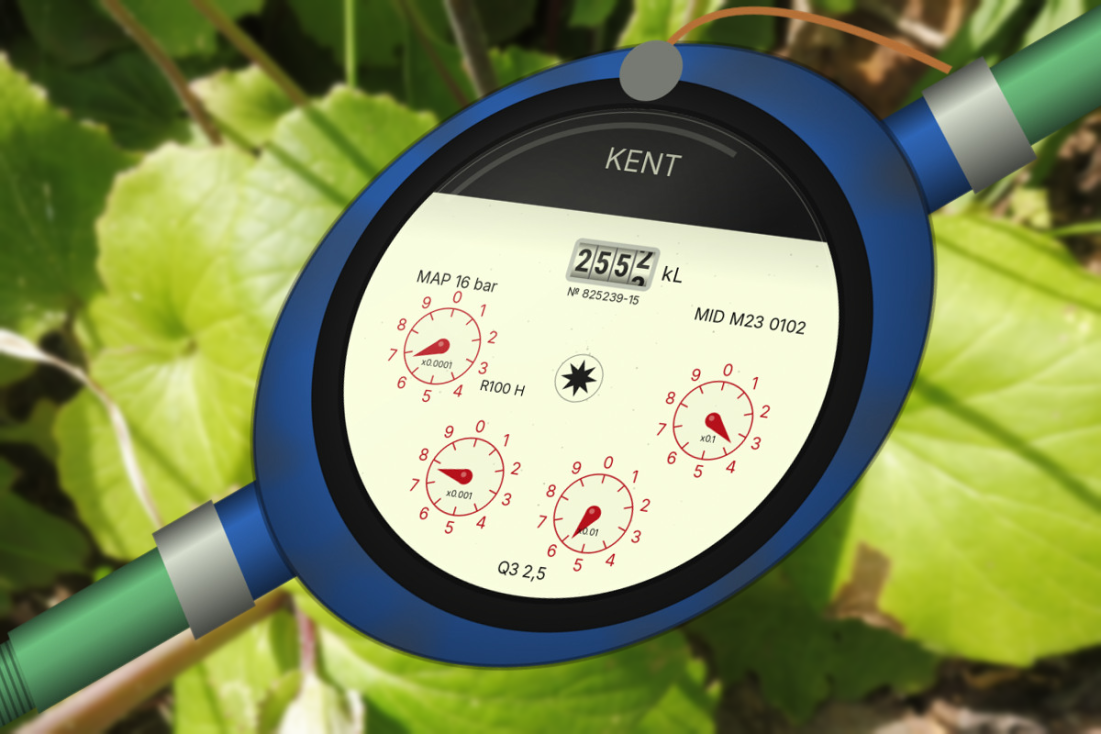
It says 2552.3576 kL
